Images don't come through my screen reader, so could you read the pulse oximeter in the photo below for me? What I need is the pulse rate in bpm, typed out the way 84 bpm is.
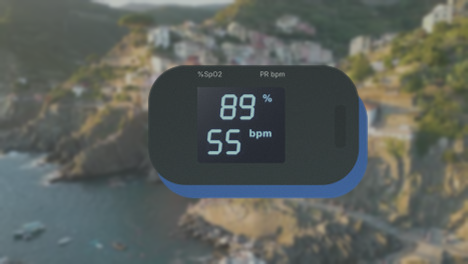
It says 55 bpm
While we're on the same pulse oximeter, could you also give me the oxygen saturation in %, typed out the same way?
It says 89 %
